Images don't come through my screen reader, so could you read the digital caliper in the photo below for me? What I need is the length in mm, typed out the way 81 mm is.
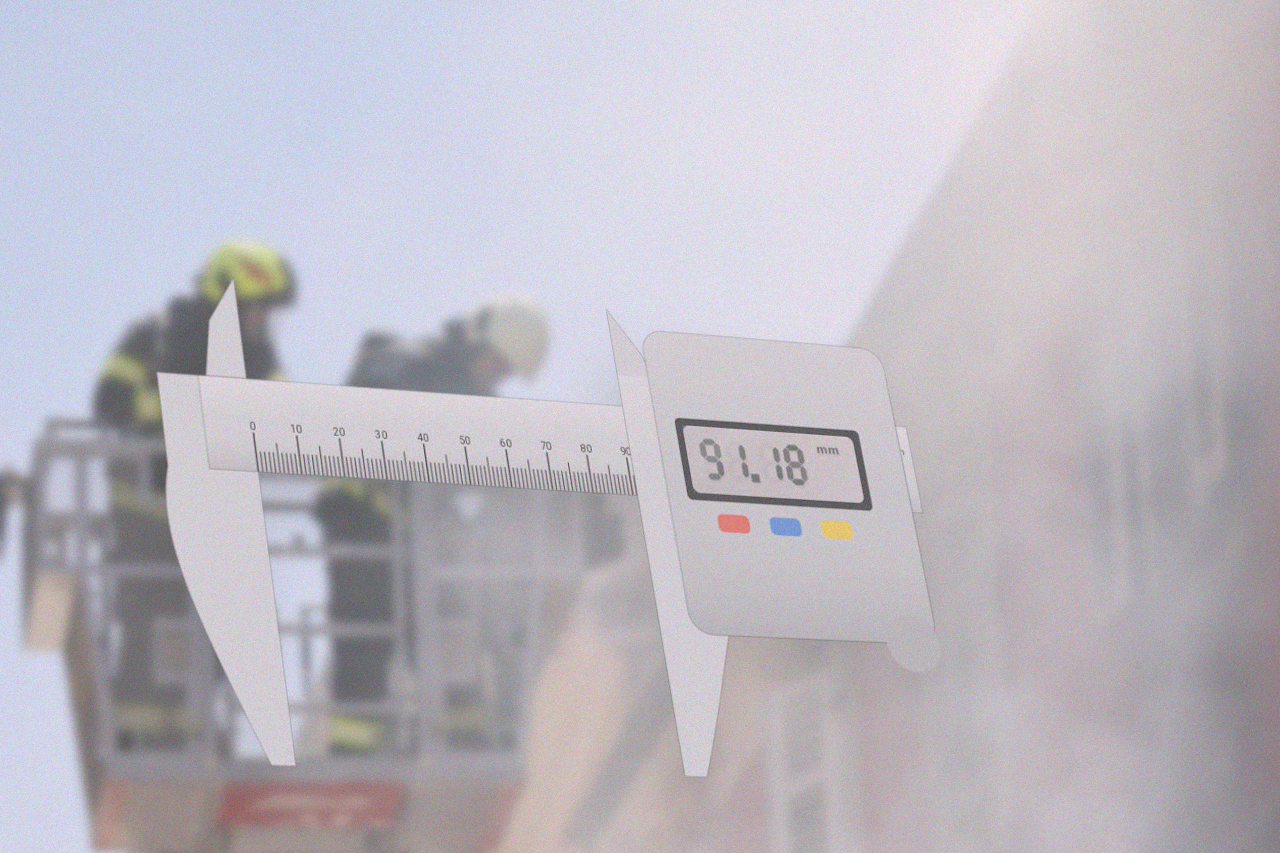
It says 91.18 mm
